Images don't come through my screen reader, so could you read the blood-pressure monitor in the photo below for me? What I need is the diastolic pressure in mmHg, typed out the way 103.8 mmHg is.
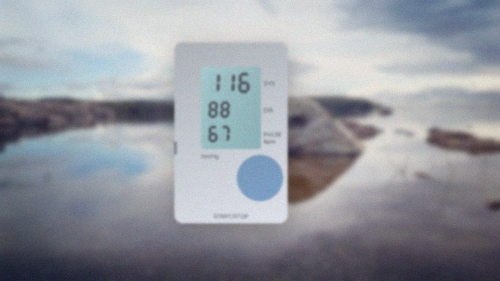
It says 88 mmHg
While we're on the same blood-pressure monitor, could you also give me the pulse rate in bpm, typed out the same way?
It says 67 bpm
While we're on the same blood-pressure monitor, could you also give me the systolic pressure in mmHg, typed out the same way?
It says 116 mmHg
